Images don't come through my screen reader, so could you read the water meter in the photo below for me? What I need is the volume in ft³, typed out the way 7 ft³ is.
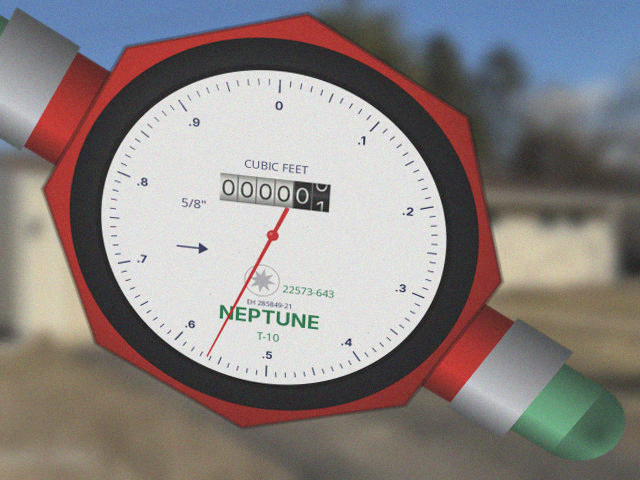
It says 0.56 ft³
